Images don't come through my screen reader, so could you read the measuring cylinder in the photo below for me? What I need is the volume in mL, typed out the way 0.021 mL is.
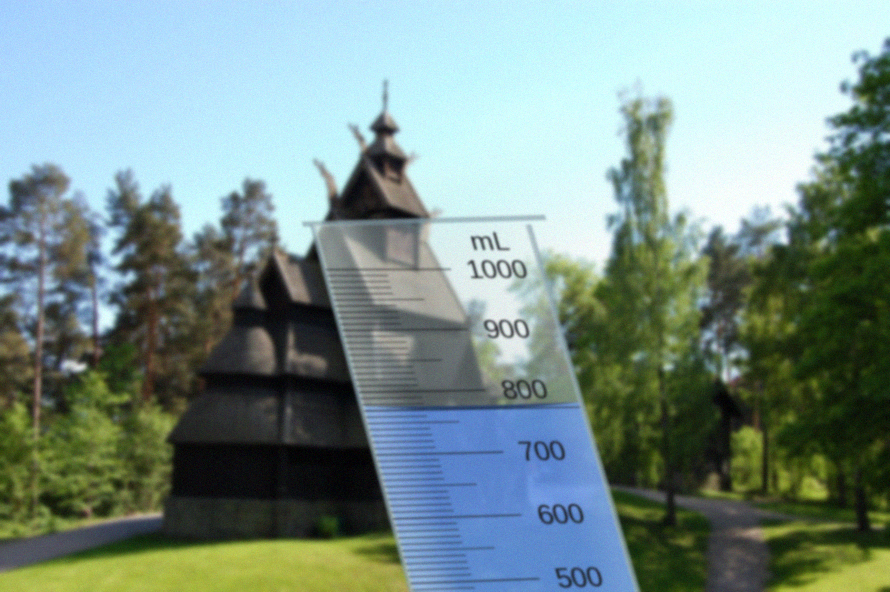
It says 770 mL
